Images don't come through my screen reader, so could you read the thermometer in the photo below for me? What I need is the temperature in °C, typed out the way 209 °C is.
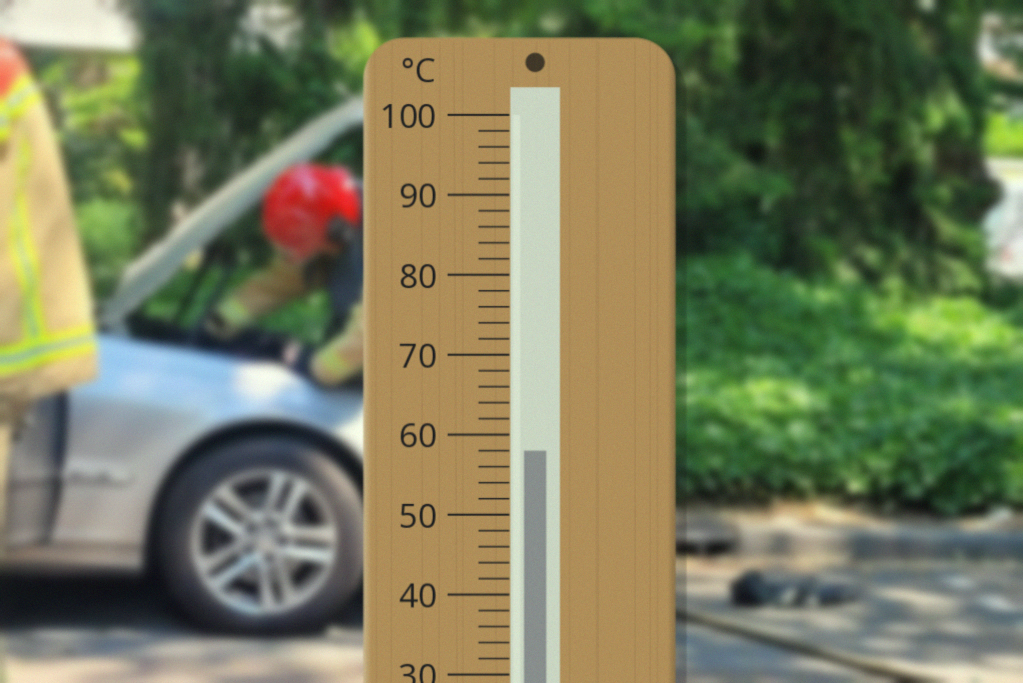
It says 58 °C
